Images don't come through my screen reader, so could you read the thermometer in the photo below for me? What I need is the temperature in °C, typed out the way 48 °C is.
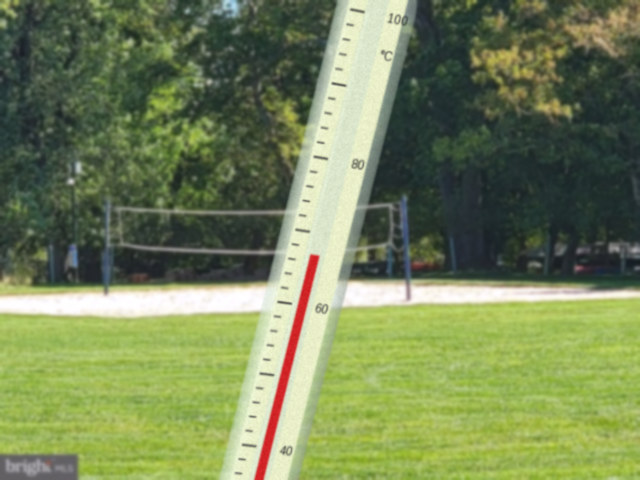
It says 67 °C
